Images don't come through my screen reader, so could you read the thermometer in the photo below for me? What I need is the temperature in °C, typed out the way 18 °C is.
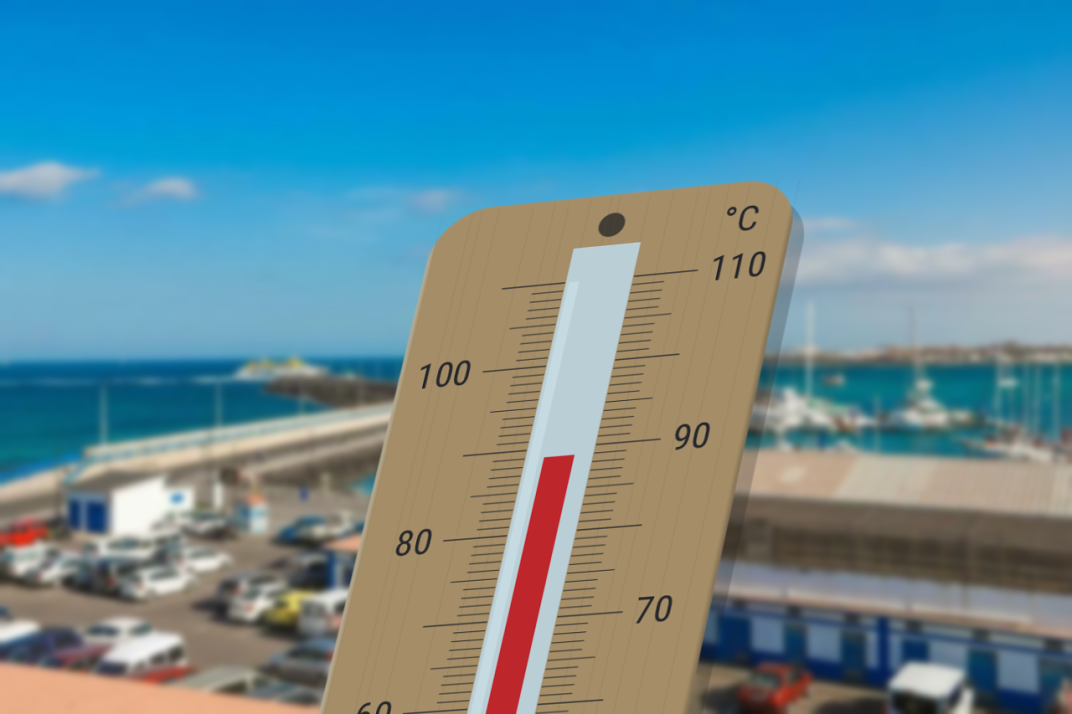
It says 89 °C
